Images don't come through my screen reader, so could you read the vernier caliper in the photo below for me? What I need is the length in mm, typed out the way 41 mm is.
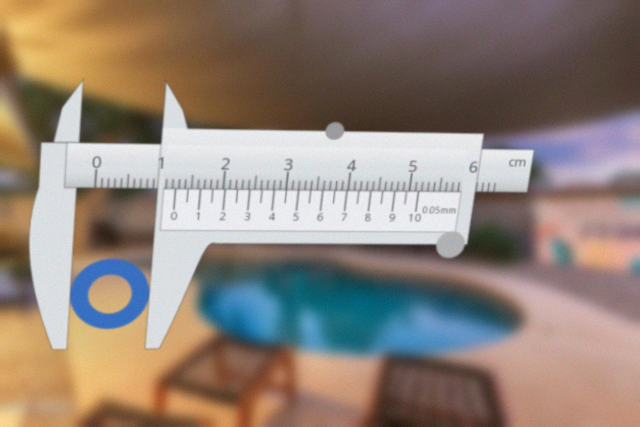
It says 12.5 mm
